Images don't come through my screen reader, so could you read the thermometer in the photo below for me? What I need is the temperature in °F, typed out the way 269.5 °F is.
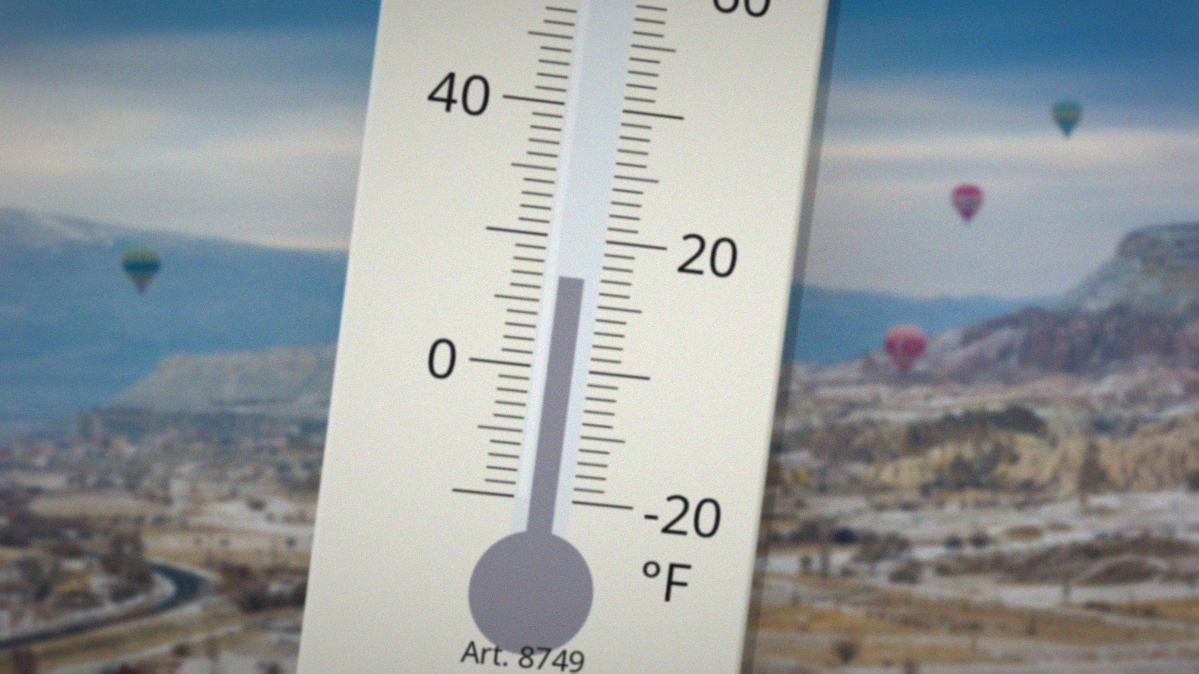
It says 14 °F
